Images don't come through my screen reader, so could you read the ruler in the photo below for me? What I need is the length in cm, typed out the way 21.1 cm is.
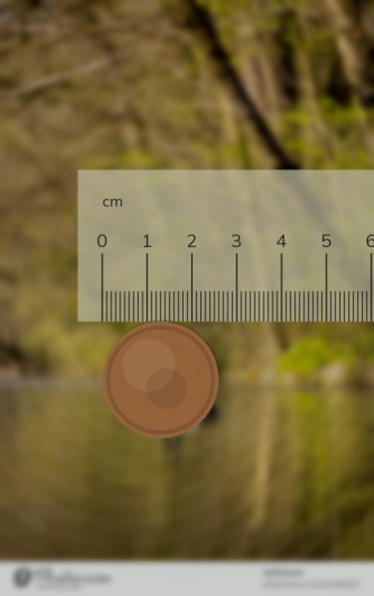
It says 2.6 cm
